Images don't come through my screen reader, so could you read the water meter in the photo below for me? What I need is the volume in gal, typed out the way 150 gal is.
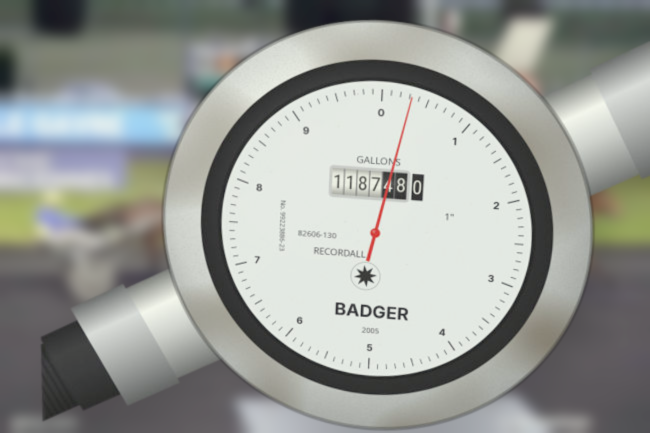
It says 1187480.3 gal
